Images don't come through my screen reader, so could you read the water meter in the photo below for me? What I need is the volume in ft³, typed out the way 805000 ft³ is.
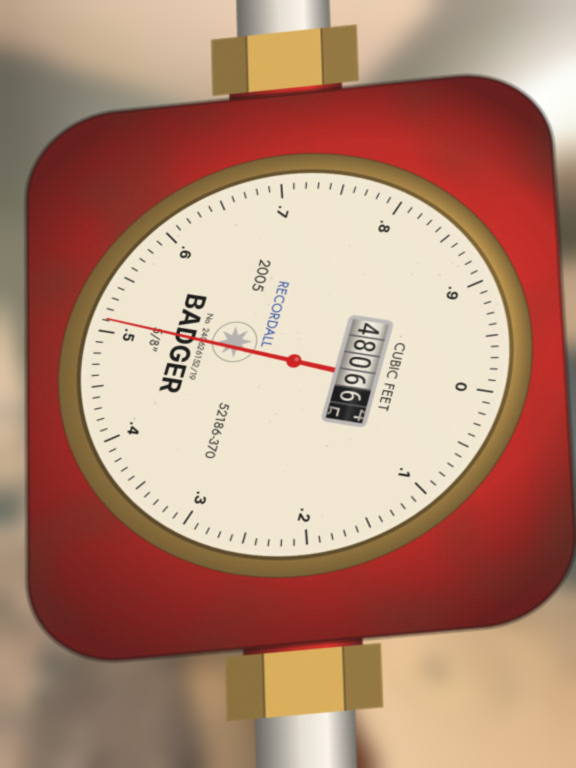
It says 480664.51 ft³
